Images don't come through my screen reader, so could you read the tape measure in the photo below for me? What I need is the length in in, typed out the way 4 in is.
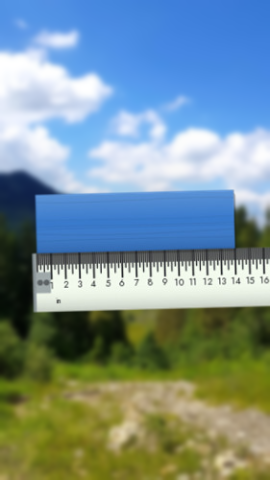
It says 14 in
